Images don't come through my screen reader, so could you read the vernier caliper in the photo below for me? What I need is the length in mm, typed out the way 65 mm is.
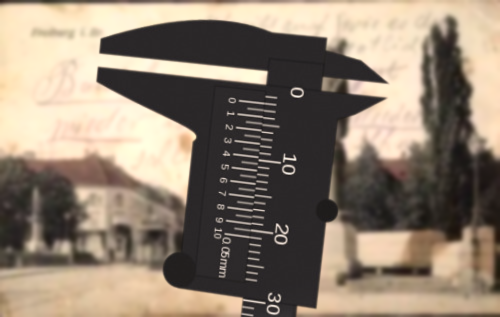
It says 2.0 mm
